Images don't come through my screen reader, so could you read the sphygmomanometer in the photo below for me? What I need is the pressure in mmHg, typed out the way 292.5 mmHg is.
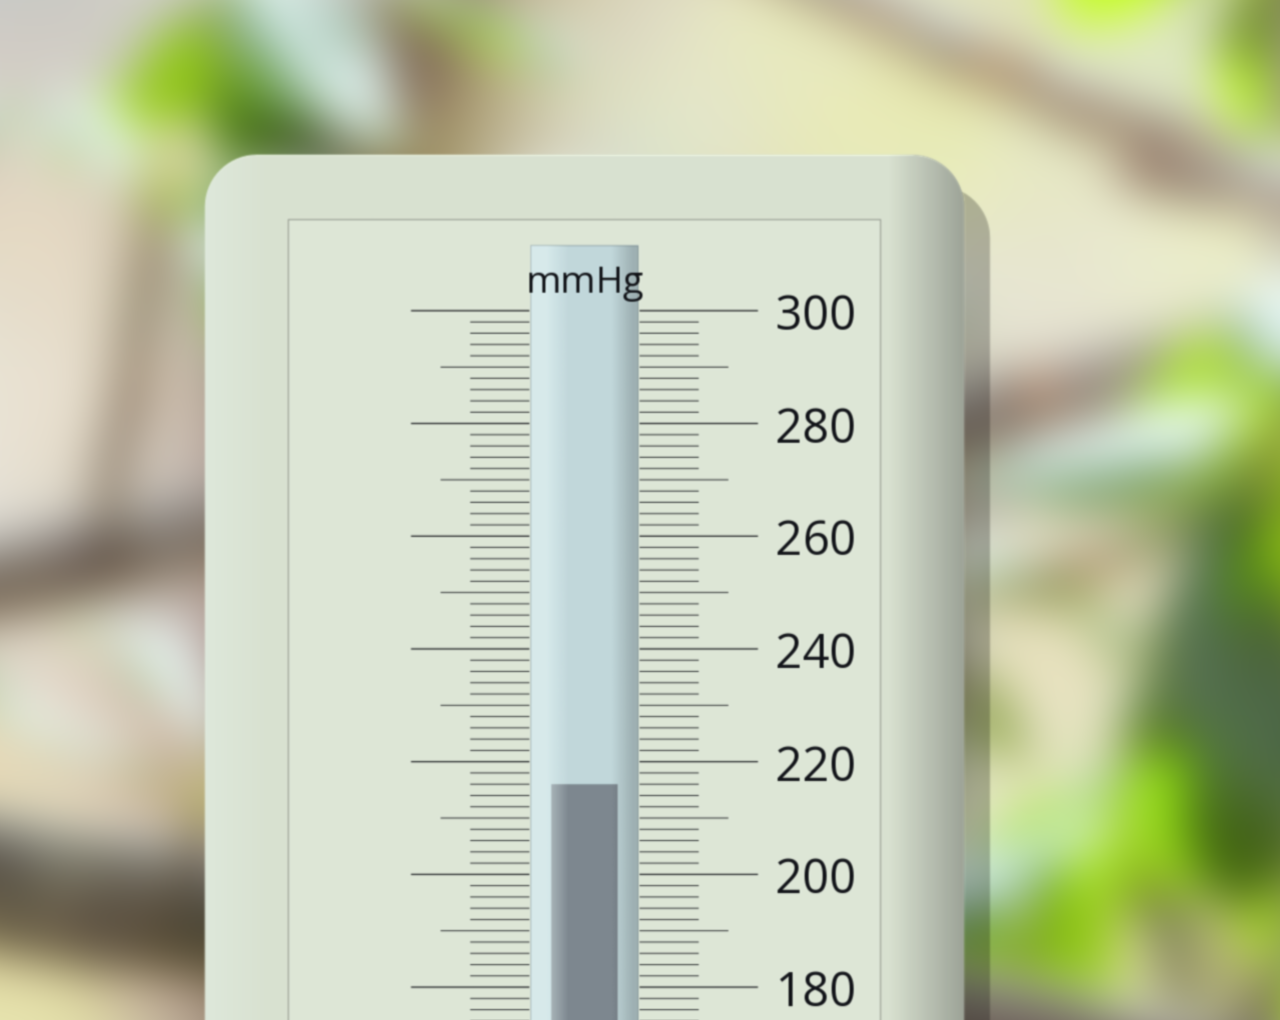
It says 216 mmHg
